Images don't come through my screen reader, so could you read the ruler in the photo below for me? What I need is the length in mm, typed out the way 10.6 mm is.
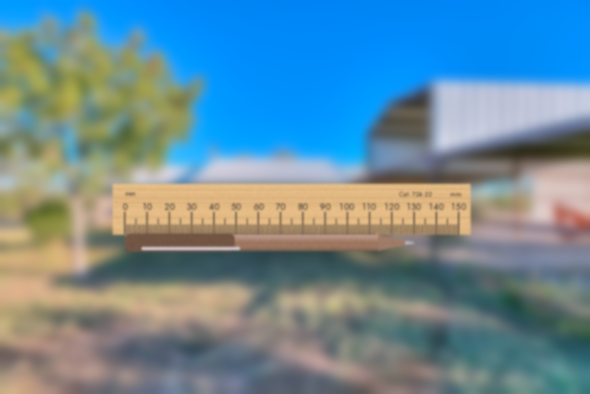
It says 130 mm
